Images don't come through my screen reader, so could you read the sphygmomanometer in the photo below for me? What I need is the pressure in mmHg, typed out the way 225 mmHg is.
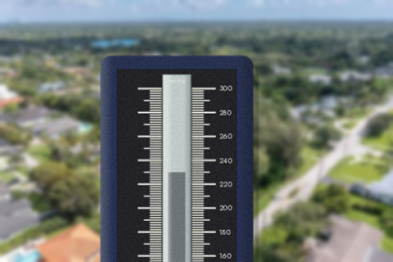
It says 230 mmHg
